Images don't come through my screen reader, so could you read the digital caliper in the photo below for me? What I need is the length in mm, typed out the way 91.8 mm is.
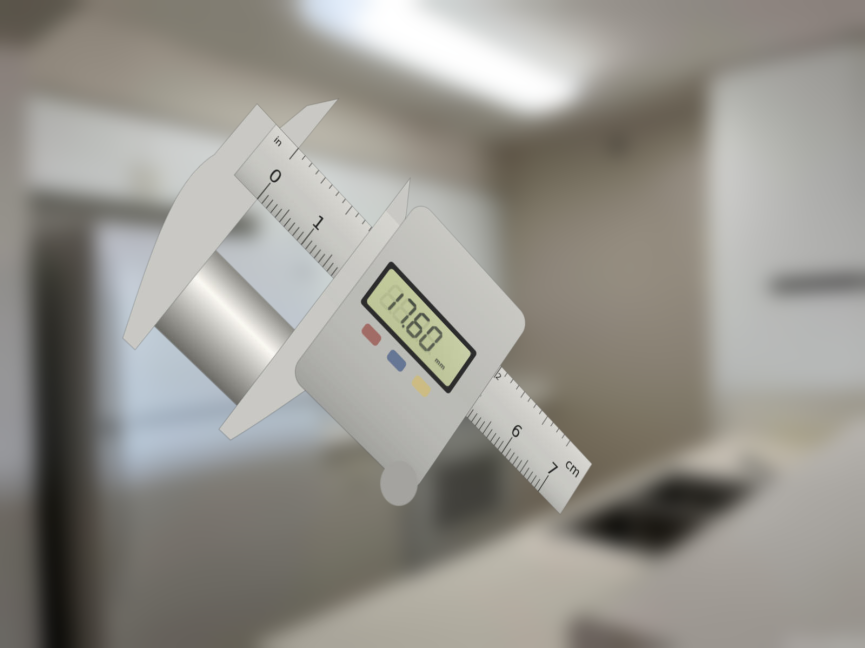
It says 17.60 mm
